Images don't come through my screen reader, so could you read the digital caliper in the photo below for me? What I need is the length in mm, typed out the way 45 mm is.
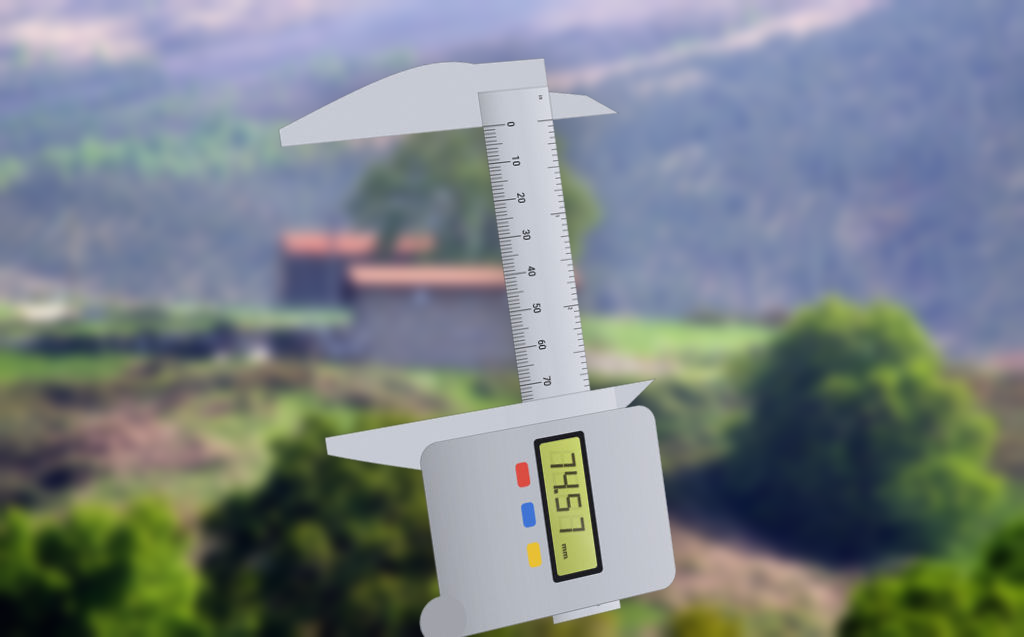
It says 74.57 mm
